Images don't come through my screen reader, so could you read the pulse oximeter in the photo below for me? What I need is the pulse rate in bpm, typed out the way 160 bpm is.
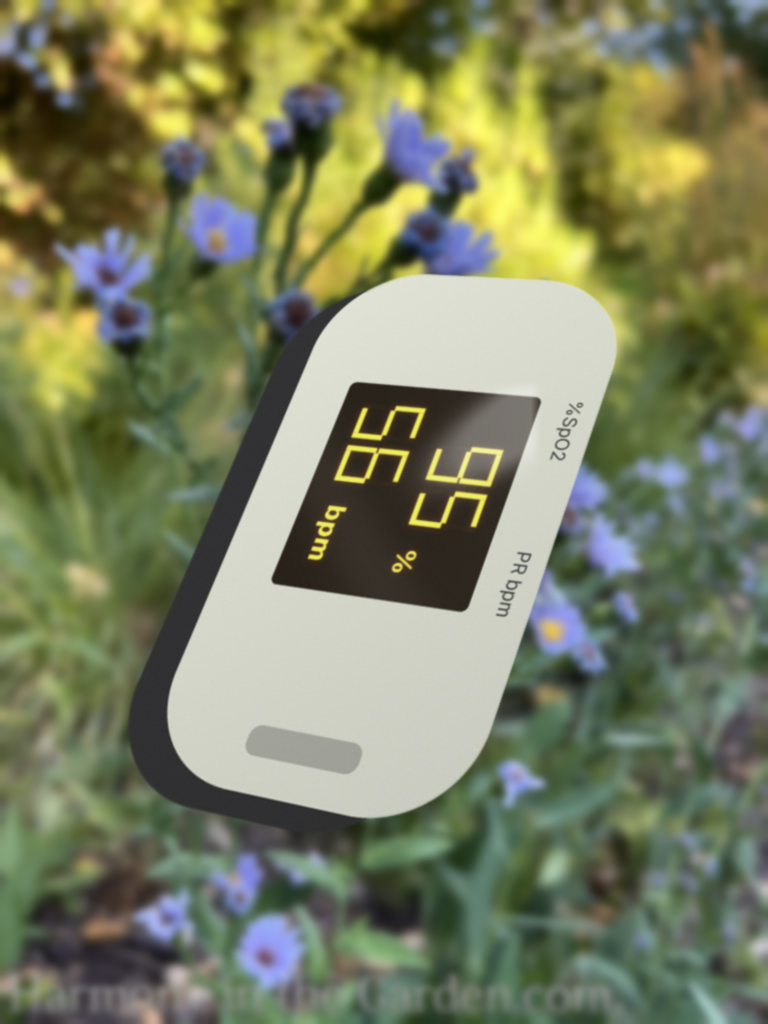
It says 56 bpm
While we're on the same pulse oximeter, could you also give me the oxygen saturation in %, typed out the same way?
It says 95 %
